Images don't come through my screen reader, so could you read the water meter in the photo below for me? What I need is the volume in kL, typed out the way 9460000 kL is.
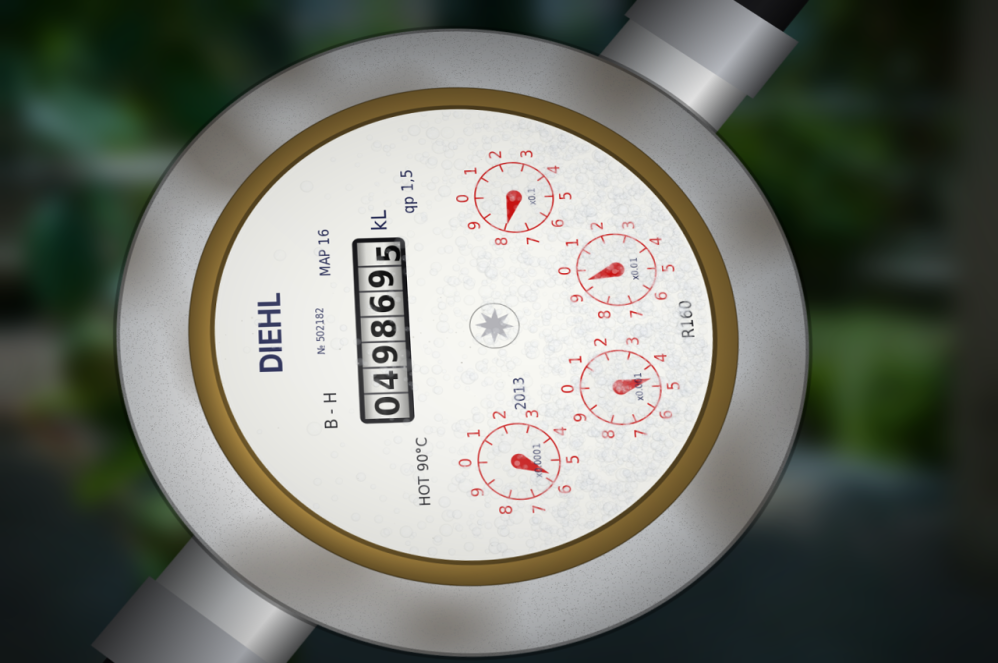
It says 498694.7945 kL
